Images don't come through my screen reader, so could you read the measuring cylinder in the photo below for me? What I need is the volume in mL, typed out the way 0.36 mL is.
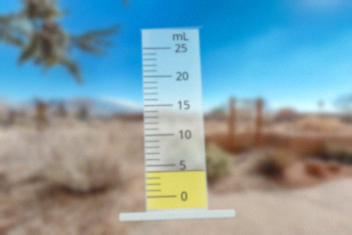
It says 4 mL
